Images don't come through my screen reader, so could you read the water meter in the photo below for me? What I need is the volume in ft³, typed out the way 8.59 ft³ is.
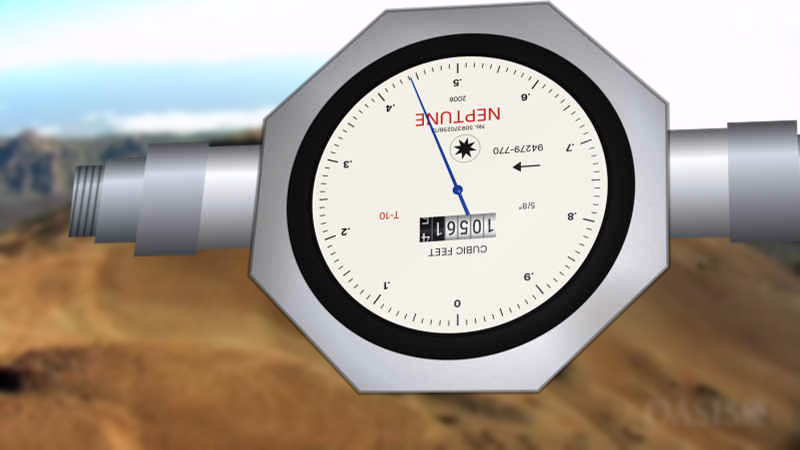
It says 105614.44 ft³
